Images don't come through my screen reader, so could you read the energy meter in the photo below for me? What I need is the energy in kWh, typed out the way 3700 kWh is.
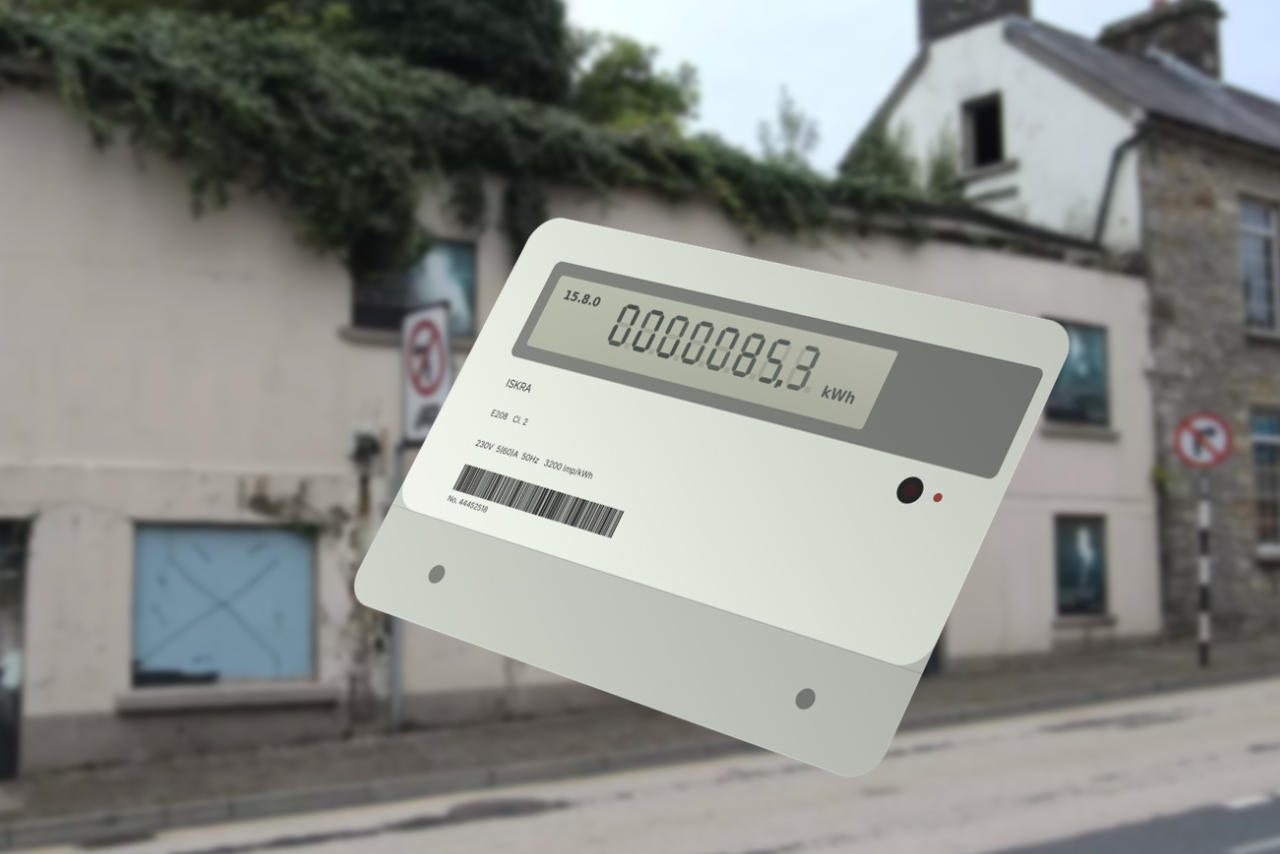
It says 85.3 kWh
